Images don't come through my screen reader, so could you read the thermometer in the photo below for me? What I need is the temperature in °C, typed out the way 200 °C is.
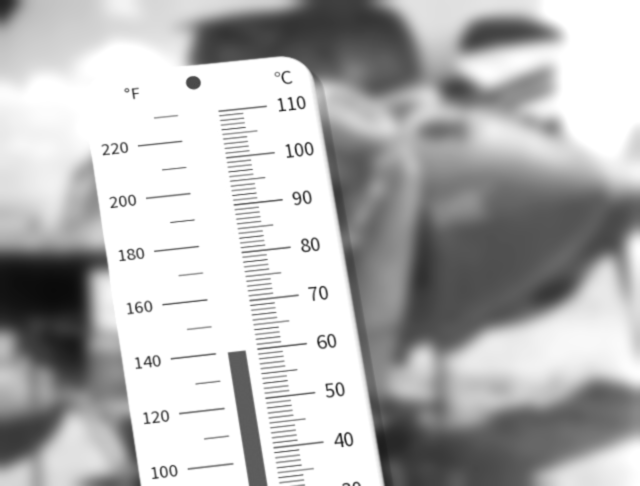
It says 60 °C
